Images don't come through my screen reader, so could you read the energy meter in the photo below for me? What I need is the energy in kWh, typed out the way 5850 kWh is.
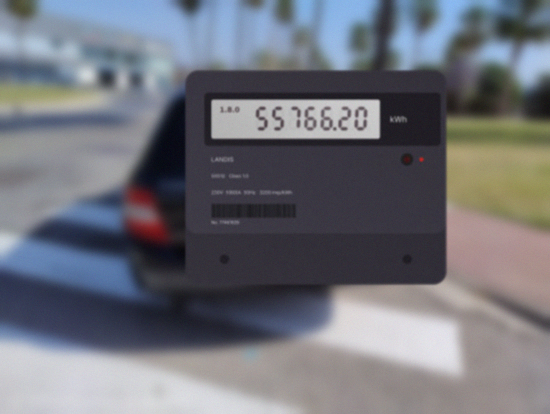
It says 55766.20 kWh
